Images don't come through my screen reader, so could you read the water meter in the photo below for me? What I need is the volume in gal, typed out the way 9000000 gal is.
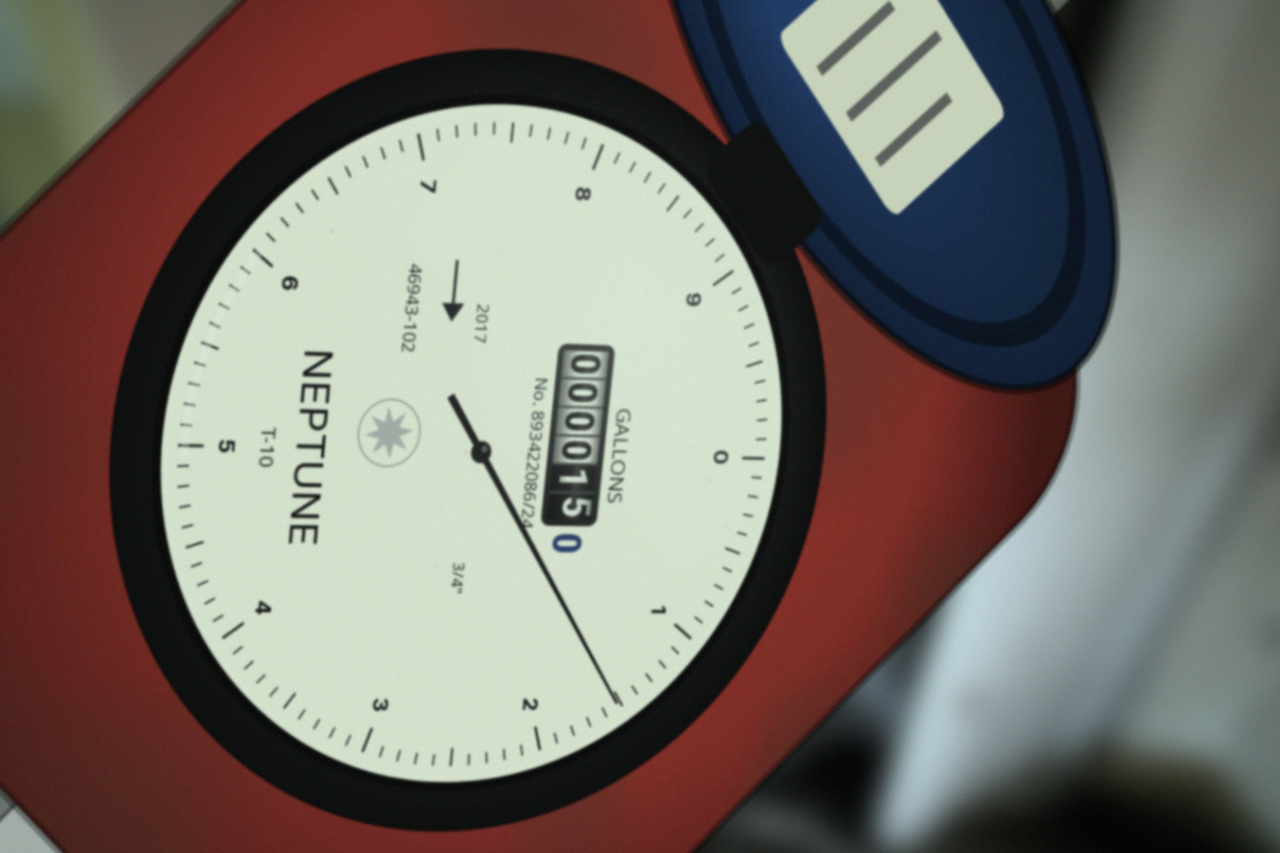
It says 151.5 gal
